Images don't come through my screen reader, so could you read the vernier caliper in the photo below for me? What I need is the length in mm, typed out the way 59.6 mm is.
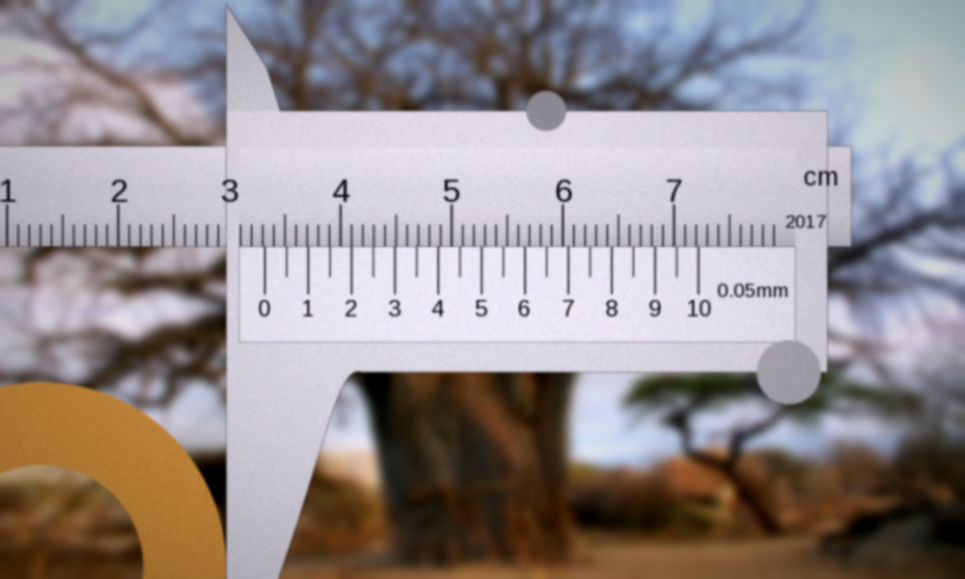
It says 33.2 mm
